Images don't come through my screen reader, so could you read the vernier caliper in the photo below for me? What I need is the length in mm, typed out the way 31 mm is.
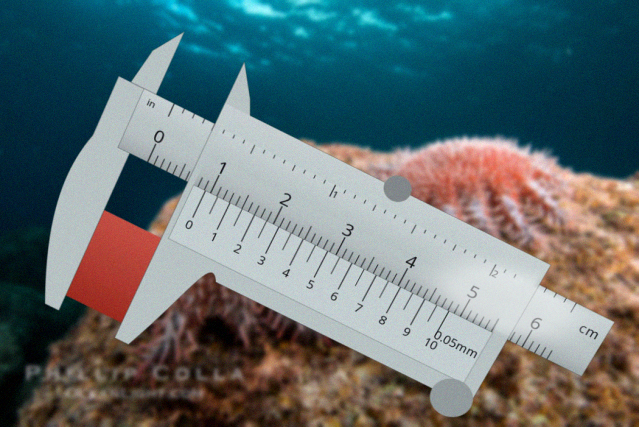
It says 9.2 mm
